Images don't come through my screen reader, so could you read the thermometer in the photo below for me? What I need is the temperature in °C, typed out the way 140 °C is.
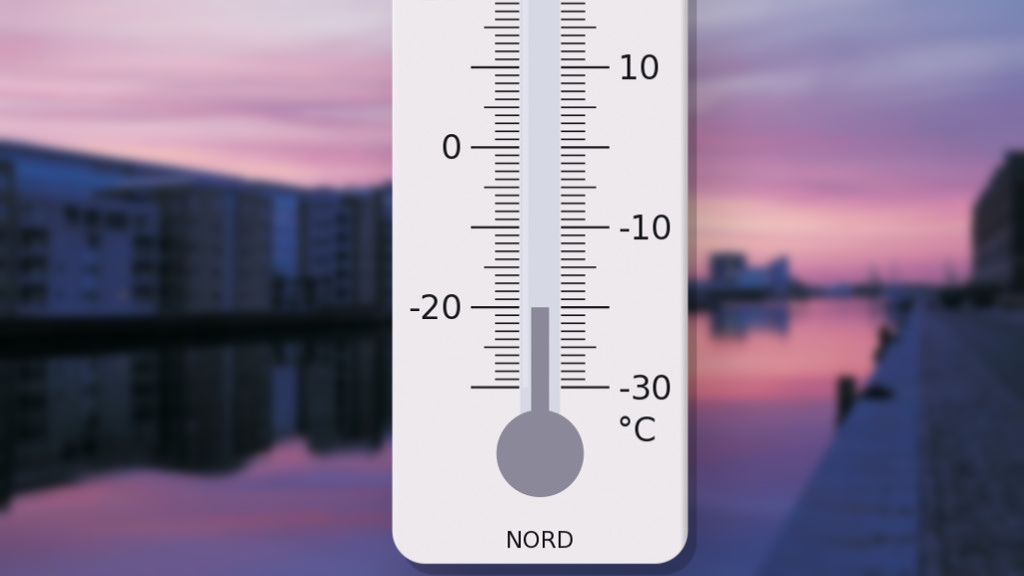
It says -20 °C
